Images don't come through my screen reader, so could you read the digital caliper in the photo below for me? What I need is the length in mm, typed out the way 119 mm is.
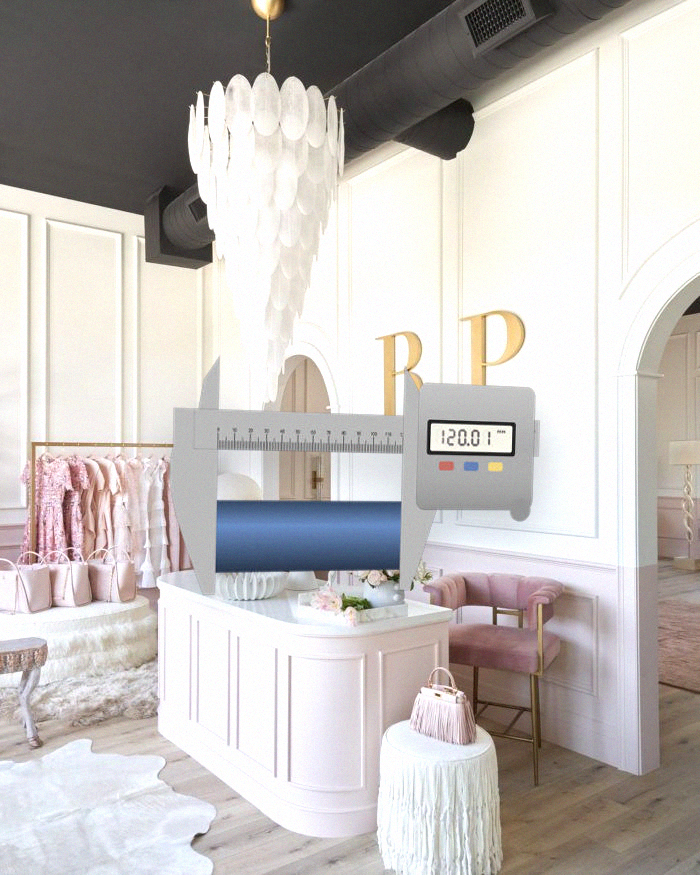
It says 120.01 mm
